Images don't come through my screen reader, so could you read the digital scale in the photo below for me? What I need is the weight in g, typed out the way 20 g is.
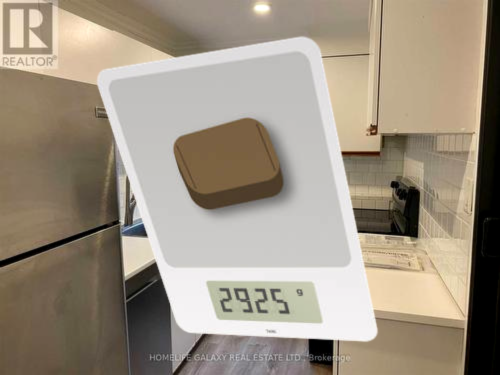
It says 2925 g
